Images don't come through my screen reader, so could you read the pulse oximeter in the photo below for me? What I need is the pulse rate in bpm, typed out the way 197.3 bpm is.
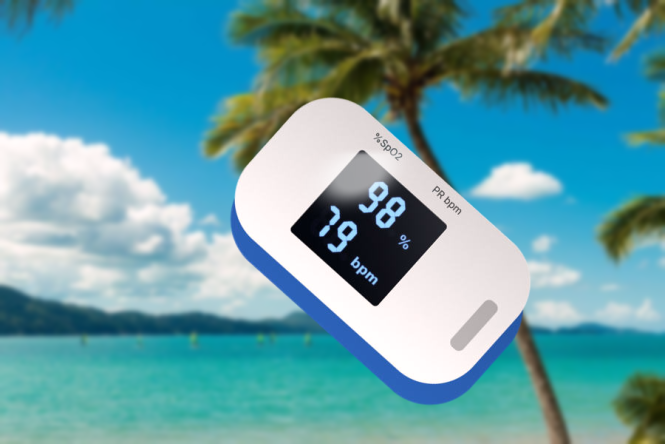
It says 79 bpm
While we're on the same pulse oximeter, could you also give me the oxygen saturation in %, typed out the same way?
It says 98 %
